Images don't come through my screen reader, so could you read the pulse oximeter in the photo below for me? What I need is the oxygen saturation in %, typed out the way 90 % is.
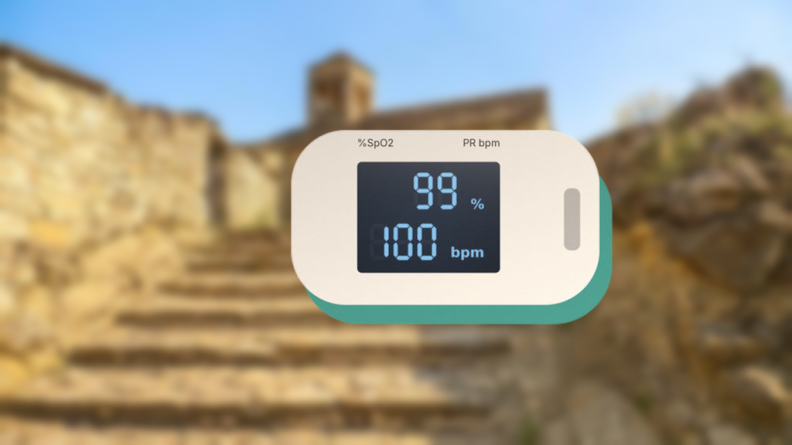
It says 99 %
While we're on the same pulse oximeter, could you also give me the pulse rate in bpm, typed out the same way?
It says 100 bpm
